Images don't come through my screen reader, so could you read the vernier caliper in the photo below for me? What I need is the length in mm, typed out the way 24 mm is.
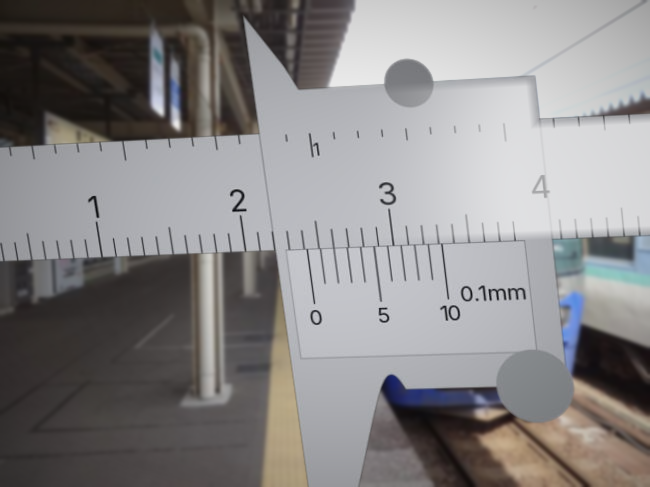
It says 24.2 mm
